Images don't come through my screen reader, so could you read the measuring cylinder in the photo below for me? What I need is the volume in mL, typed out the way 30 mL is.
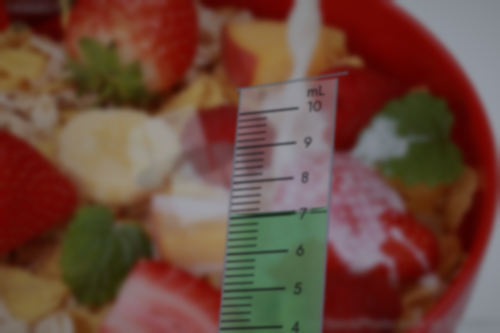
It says 7 mL
